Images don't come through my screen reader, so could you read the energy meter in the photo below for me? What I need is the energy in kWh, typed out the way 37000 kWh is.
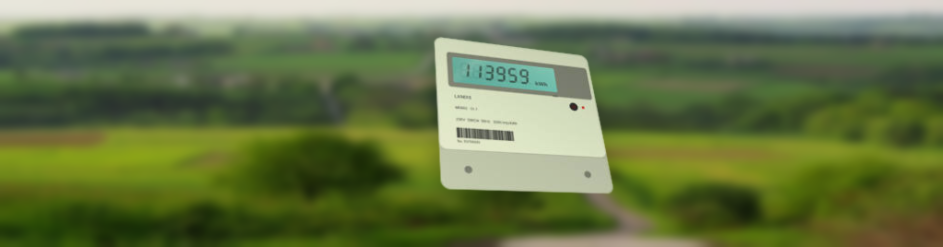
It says 113959 kWh
